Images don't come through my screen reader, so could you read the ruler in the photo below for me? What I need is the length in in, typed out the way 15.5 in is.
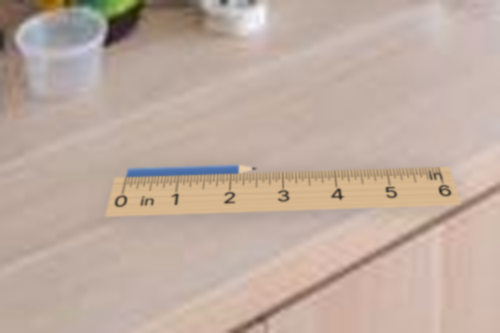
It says 2.5 in
